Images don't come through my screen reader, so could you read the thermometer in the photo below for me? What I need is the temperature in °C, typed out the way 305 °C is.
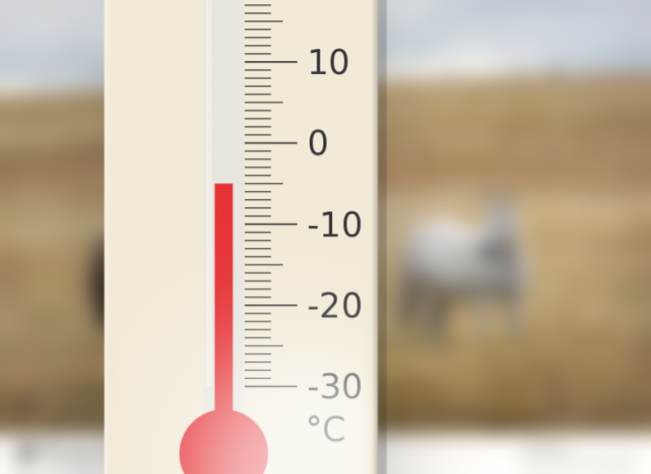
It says -5 °C
